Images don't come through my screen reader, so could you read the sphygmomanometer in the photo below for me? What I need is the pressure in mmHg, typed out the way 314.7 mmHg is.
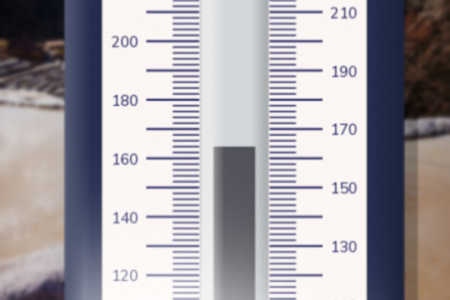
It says 164 mmHg
